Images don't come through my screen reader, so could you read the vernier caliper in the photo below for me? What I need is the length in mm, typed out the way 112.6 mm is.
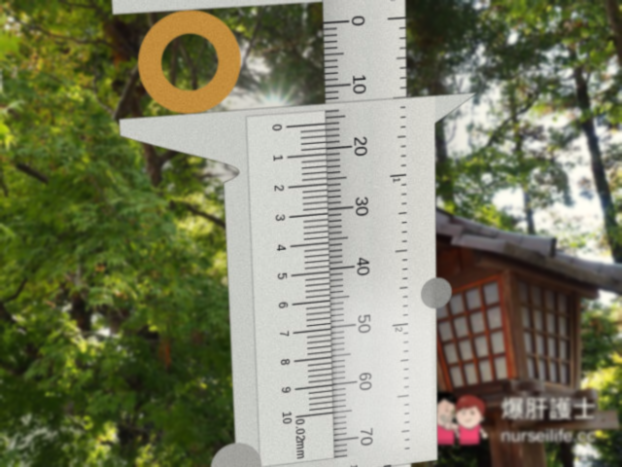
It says 16.0 mm
